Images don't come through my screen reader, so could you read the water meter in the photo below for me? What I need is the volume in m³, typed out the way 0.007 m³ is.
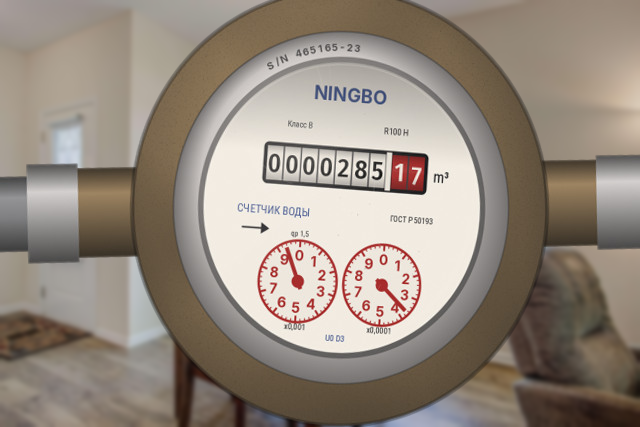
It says 285.1693 m³
